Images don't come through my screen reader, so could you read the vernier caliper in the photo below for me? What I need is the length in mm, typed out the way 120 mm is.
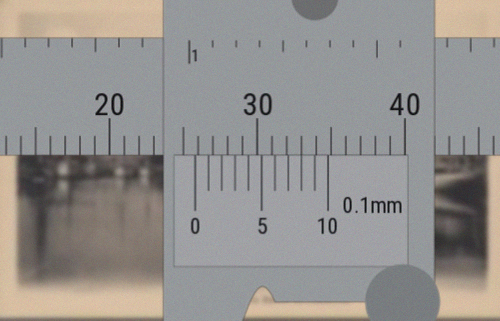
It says 25.8 mm
